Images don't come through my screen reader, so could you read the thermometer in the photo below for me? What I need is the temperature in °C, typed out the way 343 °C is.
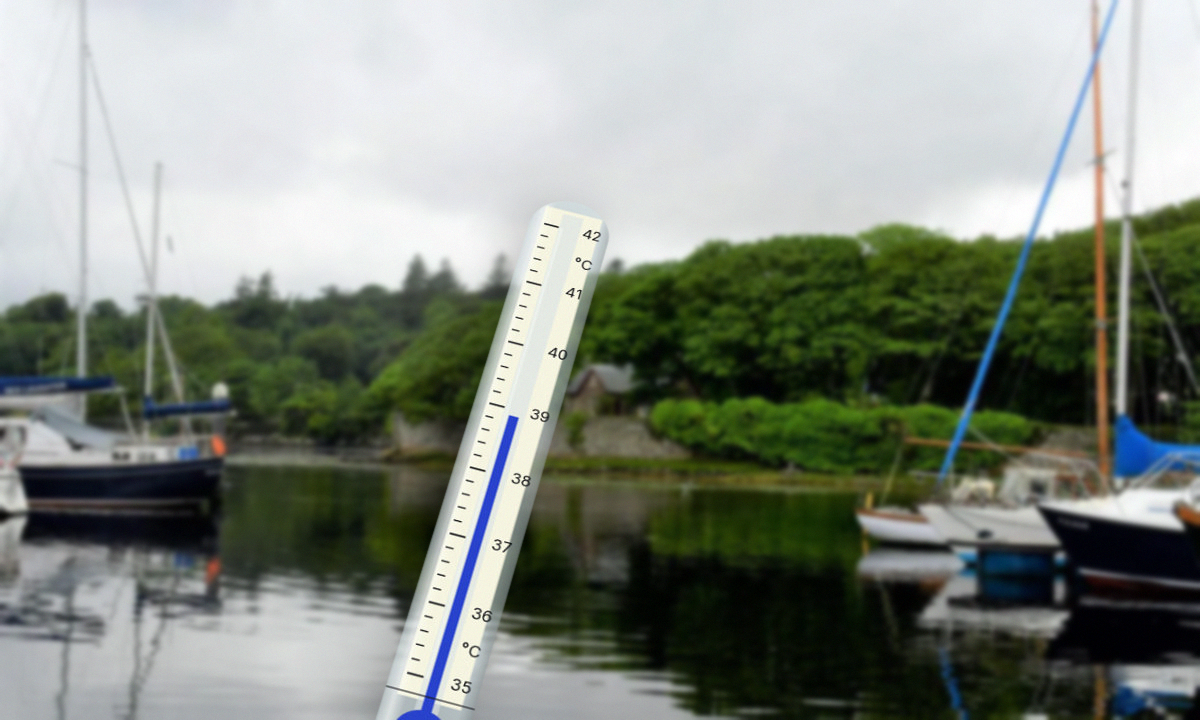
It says 38.9 °C
